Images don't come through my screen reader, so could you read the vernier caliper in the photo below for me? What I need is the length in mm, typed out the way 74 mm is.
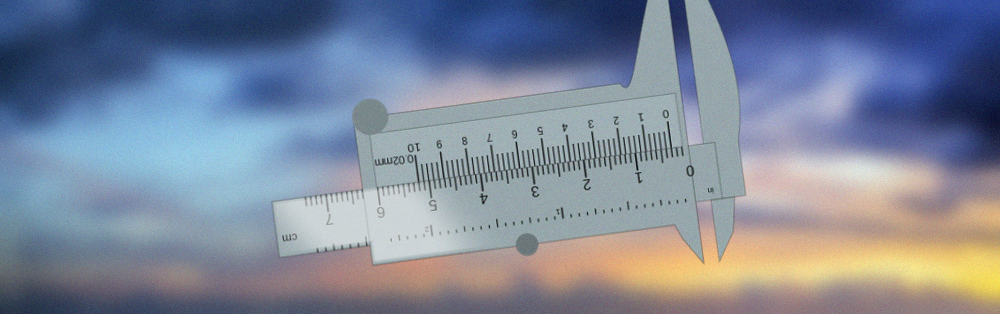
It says 3.0 mm
